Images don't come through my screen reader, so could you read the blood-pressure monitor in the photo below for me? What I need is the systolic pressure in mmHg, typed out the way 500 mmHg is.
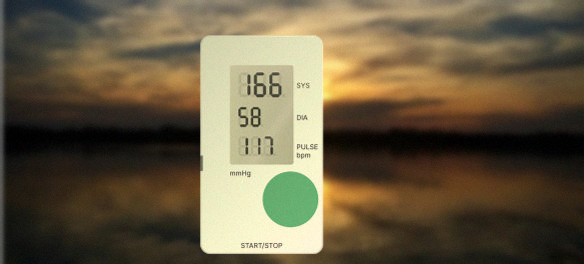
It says 166 mmHg
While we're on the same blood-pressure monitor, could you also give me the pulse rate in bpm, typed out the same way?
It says 117 bpm
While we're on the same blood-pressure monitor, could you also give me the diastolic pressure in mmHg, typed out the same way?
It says 58 mmHg
